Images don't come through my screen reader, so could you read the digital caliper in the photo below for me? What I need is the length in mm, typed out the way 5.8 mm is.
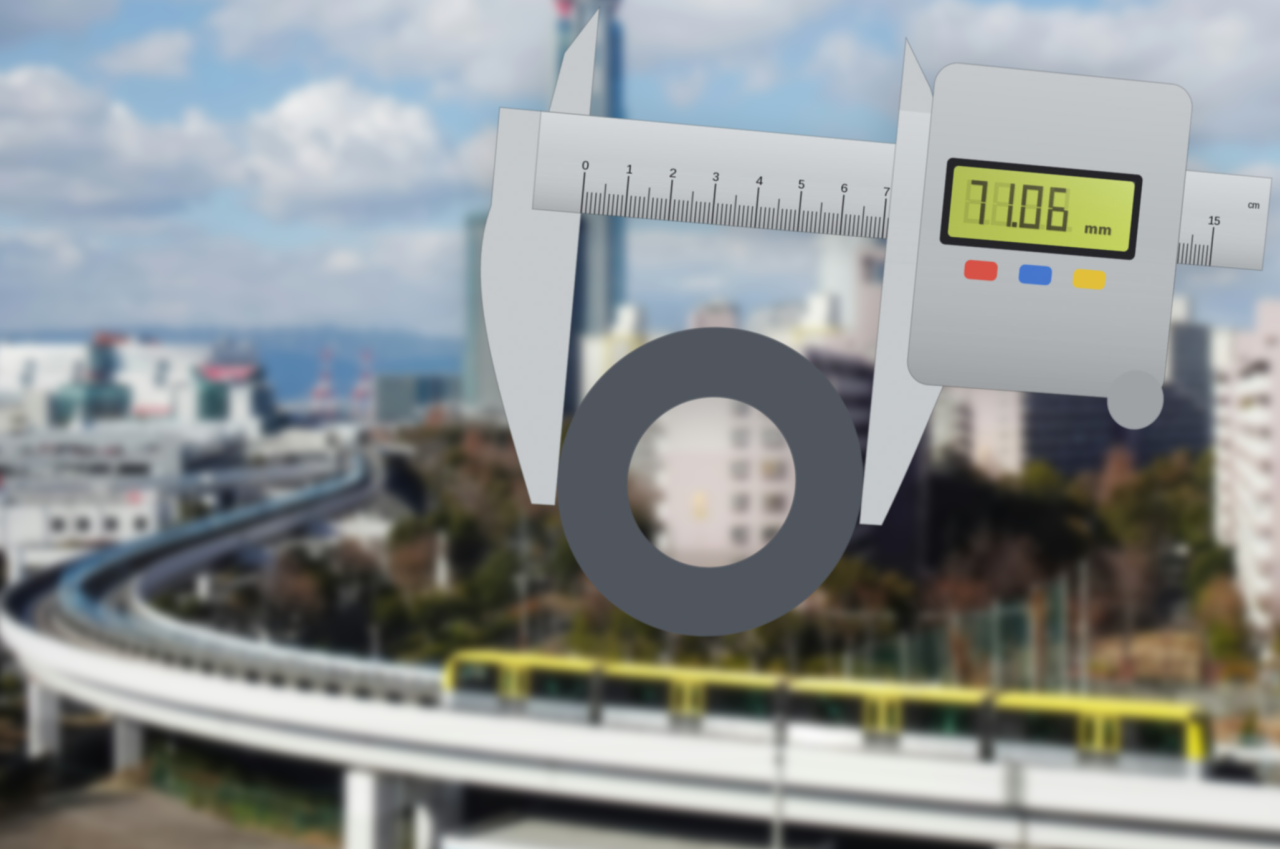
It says 71.06 mm
